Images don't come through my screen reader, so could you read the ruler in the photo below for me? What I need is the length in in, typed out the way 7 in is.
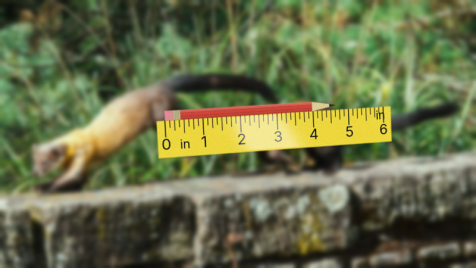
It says 4.625 in
